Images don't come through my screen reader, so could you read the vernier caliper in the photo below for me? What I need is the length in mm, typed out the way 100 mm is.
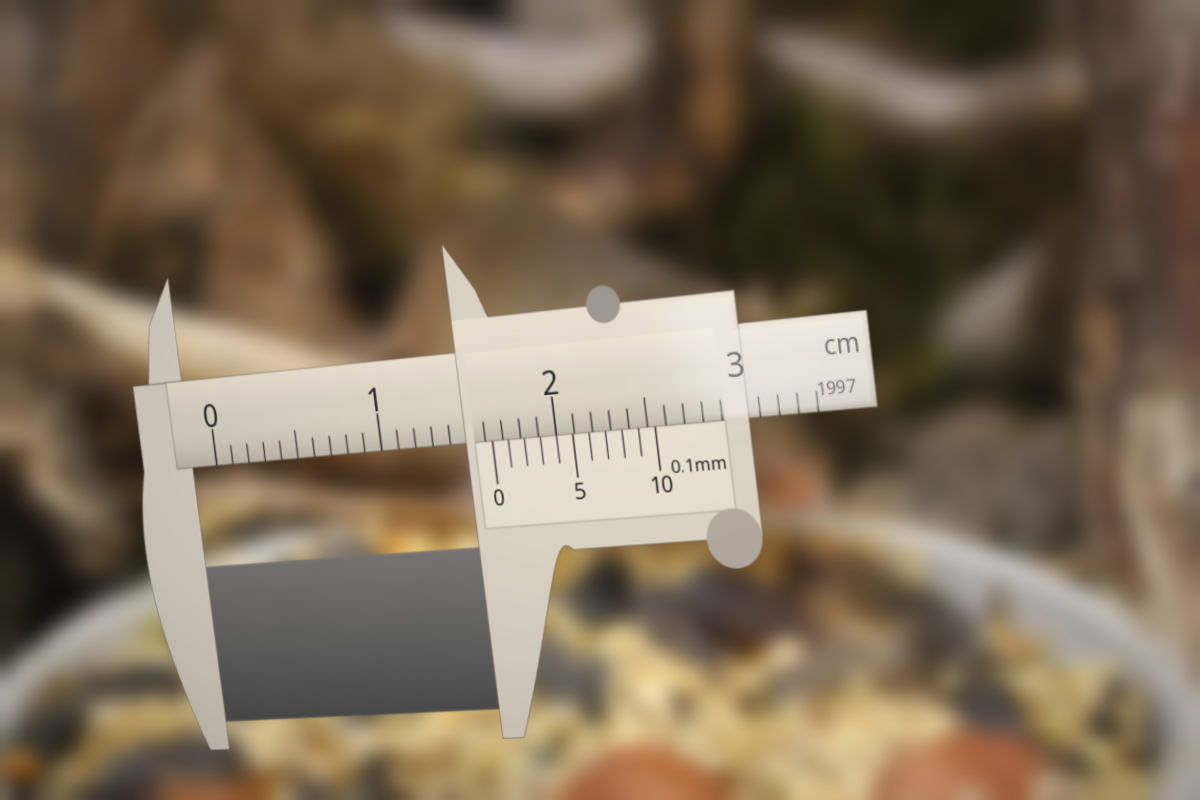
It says 16.4 mm
